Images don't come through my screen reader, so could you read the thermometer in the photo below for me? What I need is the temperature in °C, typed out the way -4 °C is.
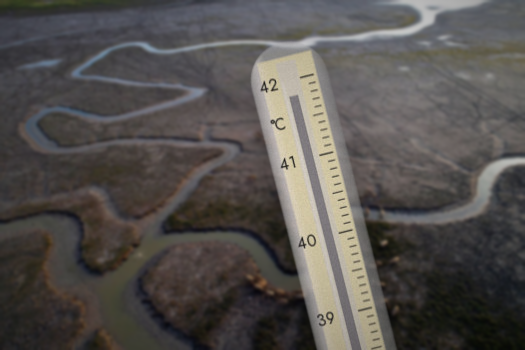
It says 41.8 °C
